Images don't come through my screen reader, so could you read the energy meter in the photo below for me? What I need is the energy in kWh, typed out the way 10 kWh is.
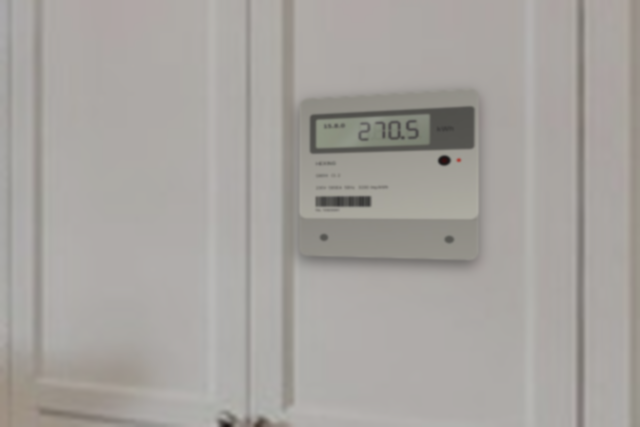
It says 270.5 kWh
